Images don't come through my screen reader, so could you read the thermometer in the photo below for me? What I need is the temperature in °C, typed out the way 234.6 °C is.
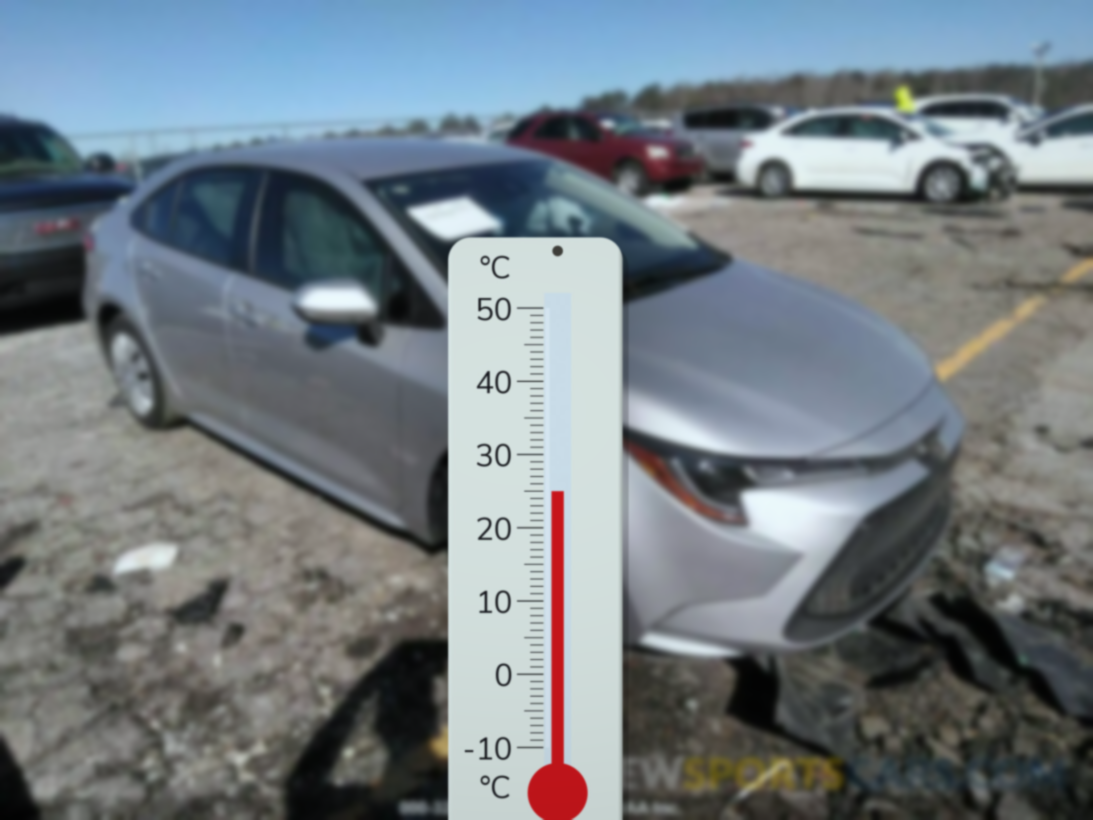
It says 25 °C
